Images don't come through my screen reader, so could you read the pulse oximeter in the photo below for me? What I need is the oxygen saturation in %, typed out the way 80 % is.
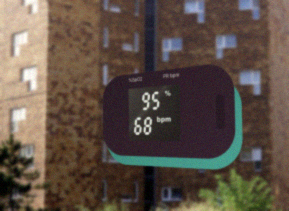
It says 95 %
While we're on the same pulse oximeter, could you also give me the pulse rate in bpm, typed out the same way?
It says 68 bpm
